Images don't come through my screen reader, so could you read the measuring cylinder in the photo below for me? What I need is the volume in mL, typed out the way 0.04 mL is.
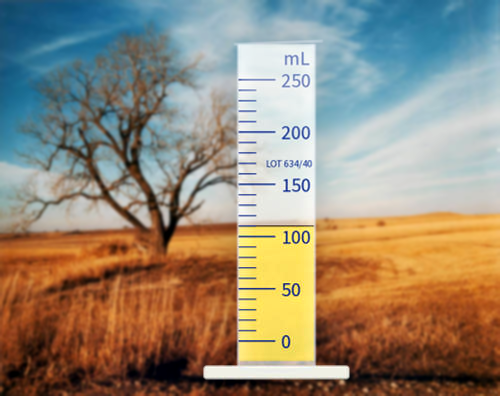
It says 110 mL
